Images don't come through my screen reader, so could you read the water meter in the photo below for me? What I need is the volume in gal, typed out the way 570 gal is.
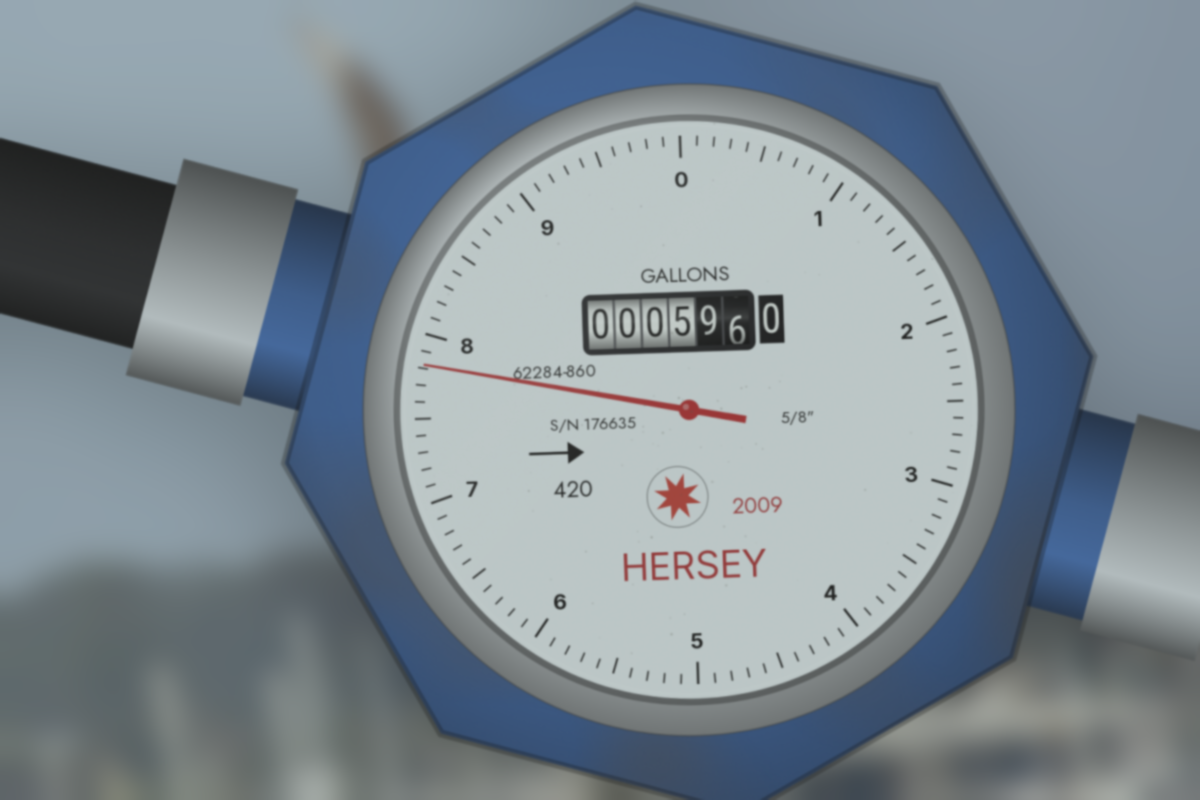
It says 5957.8 gal
